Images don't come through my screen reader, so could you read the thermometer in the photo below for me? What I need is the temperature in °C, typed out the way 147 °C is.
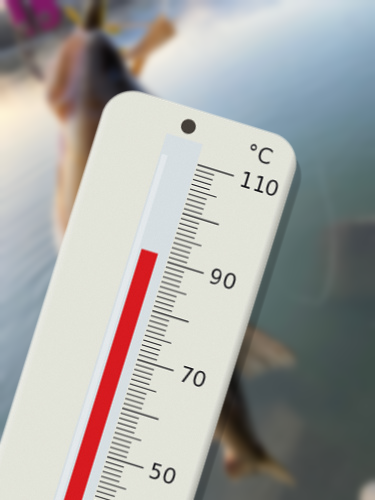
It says 91 °C
